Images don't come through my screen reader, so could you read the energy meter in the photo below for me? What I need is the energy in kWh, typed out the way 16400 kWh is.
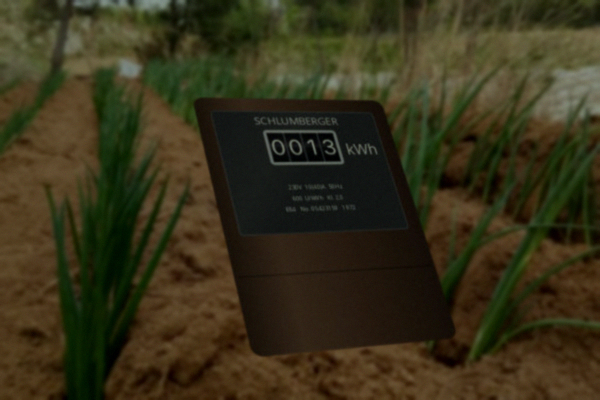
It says 13 kWh
